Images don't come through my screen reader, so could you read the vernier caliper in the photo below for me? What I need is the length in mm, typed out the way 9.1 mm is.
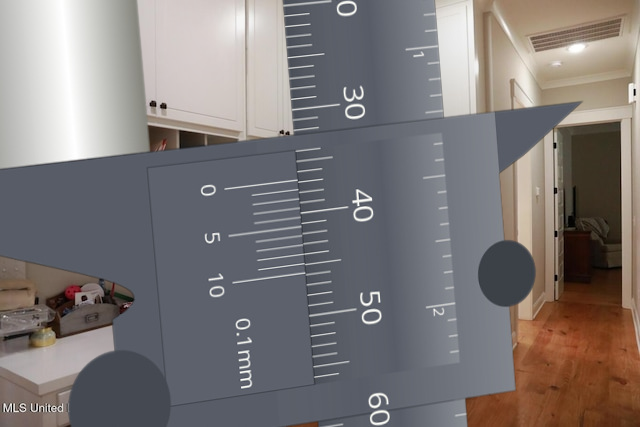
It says 36.8 mm
